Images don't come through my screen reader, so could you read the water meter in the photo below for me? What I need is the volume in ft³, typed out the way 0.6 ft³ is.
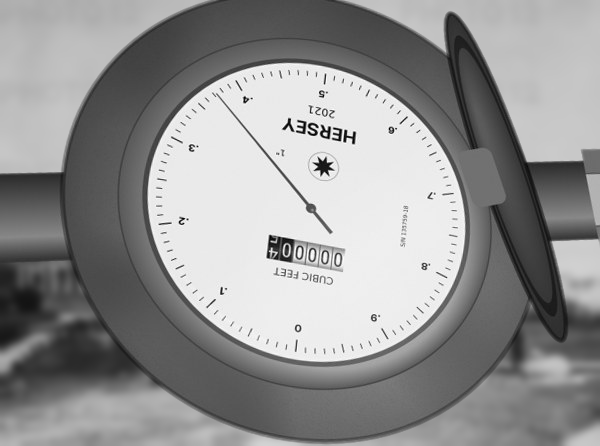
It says 4.37 ft³
